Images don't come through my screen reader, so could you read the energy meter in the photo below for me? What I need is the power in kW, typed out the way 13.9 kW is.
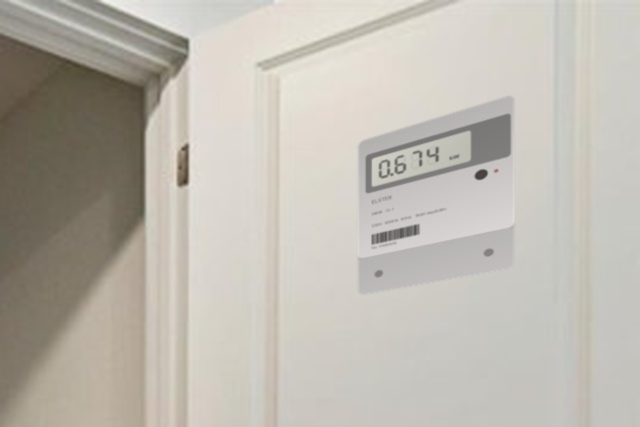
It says 0.674 kW
